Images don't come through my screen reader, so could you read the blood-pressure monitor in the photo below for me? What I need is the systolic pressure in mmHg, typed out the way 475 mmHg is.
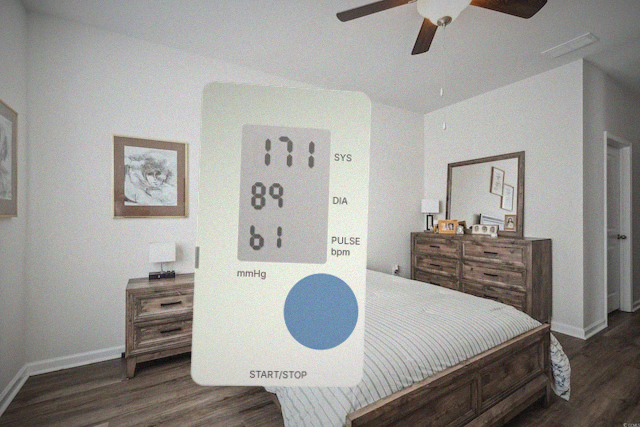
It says 171 mmHg
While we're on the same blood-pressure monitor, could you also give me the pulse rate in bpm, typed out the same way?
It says 61 bpm
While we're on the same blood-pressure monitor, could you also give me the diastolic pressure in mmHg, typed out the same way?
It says 89 mmHg
